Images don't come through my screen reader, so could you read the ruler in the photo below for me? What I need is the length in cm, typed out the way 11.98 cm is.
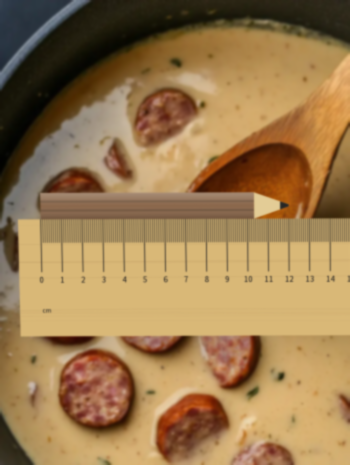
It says 12 cm
